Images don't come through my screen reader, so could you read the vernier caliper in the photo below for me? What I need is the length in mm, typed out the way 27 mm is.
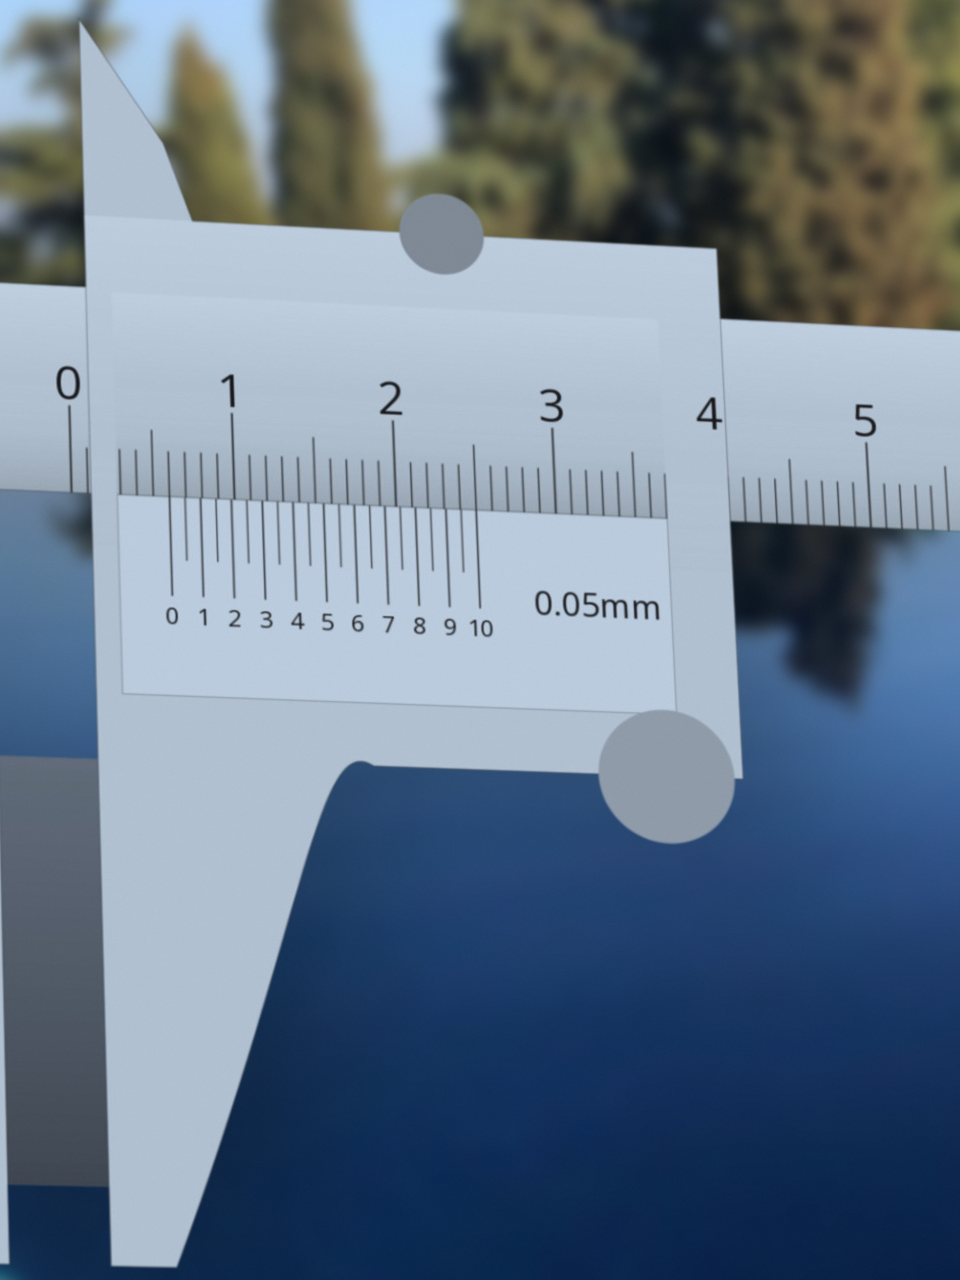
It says 6.0 mm
